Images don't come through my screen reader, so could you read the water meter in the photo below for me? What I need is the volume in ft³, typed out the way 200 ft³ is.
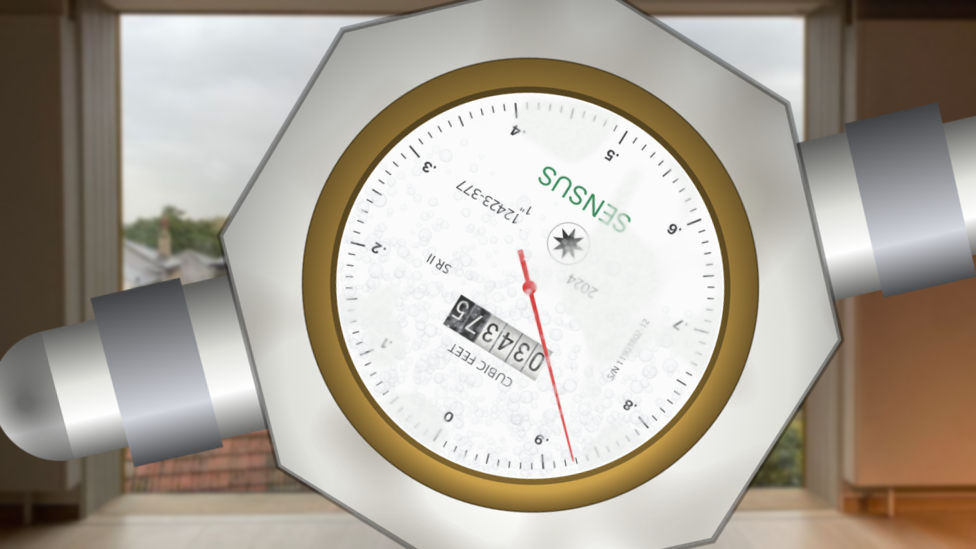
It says 34374.87 ft³
